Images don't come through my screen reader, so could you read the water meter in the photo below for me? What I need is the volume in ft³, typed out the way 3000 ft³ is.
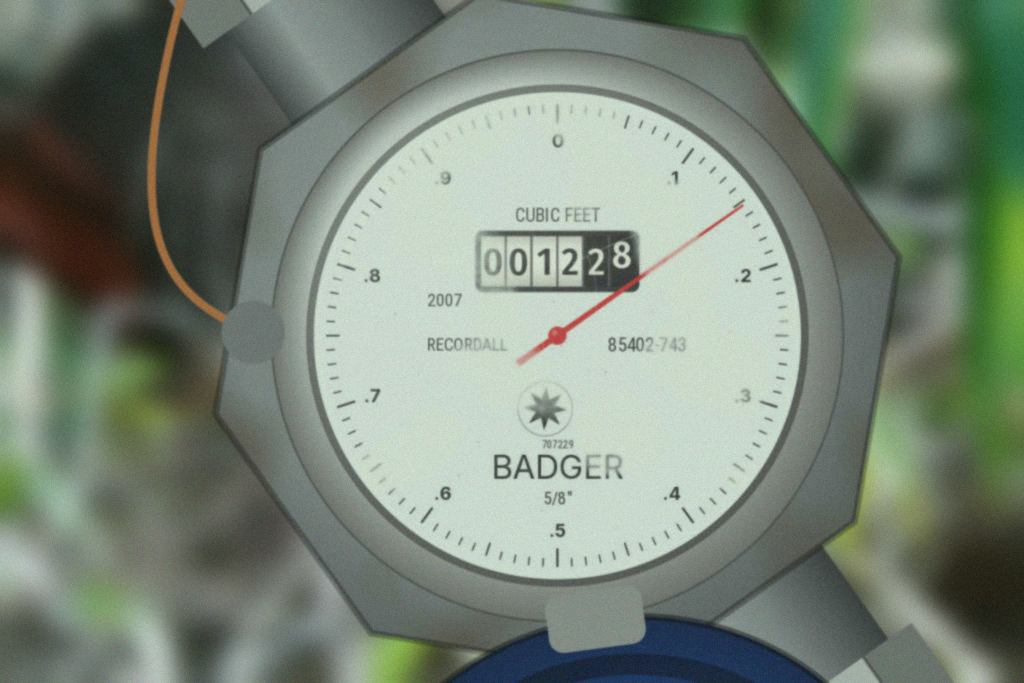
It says 1228.15 ft³
